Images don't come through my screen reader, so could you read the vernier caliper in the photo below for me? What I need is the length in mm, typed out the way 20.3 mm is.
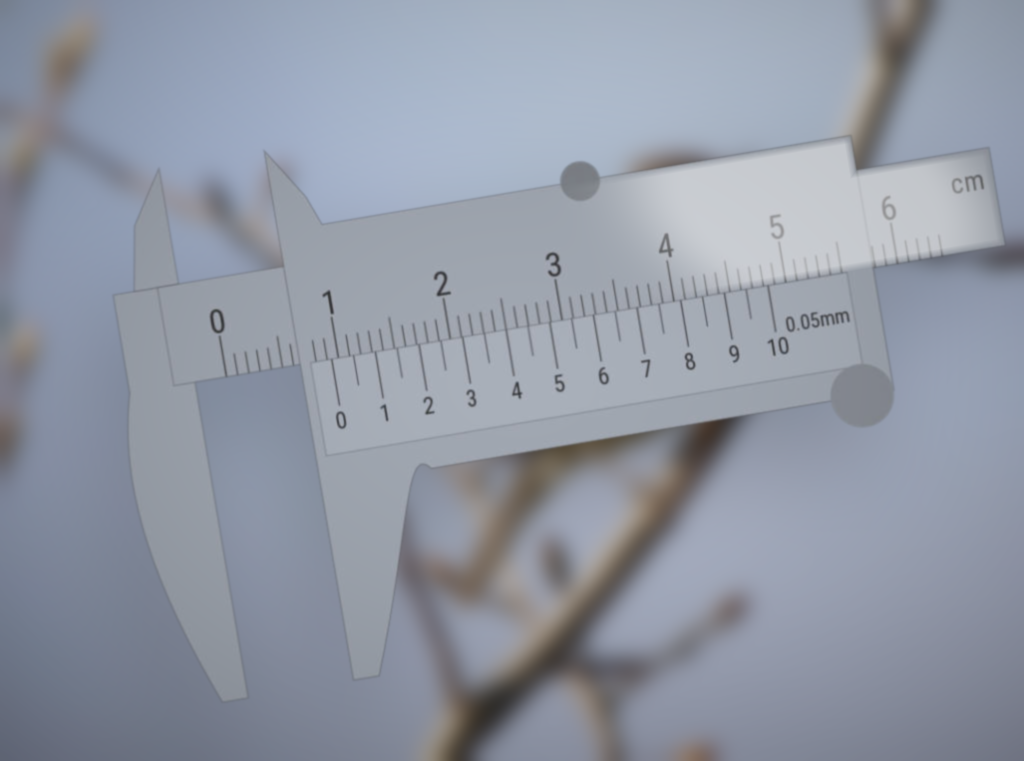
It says 9.4 mm
